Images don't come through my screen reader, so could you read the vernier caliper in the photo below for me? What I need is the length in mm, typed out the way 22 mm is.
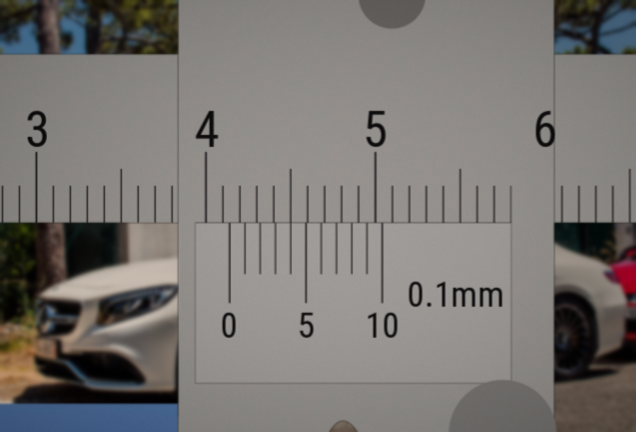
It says 41.4 mm
